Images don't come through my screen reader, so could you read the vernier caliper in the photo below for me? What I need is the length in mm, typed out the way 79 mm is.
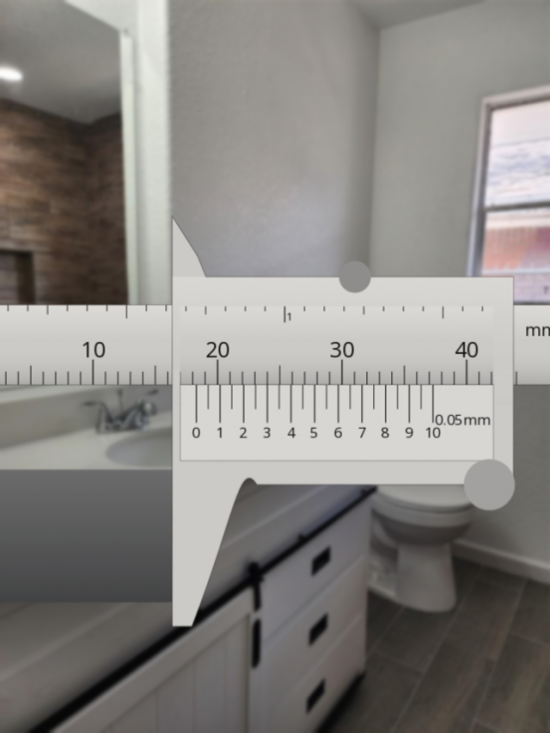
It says 18.3 mm
